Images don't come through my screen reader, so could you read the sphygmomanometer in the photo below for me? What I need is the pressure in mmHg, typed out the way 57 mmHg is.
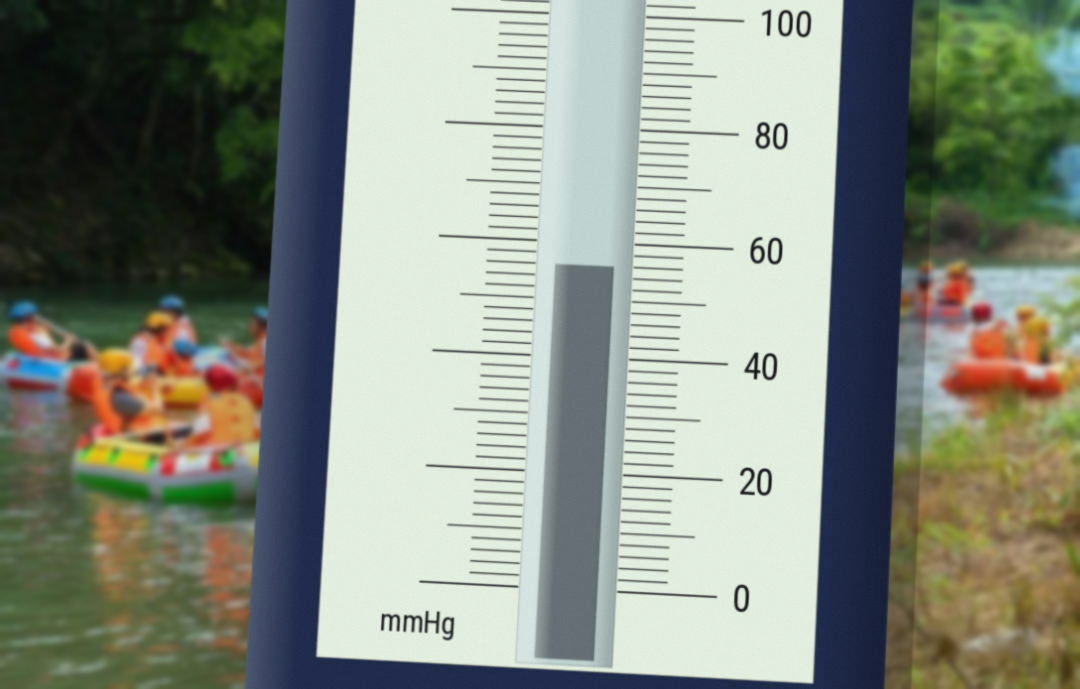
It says 56 mmHg
